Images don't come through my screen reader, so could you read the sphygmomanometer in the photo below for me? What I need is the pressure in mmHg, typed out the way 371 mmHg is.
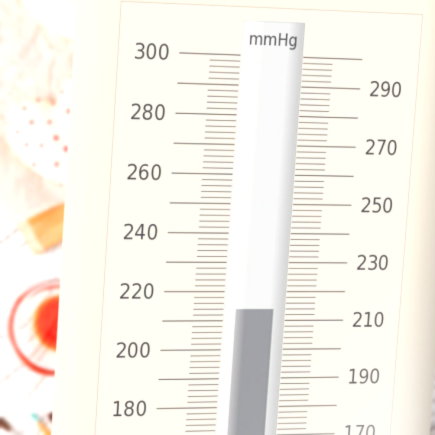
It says 214 mmHg
